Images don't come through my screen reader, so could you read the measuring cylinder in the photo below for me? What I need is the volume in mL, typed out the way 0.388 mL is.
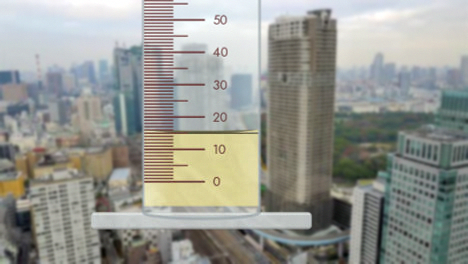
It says 15 mL
